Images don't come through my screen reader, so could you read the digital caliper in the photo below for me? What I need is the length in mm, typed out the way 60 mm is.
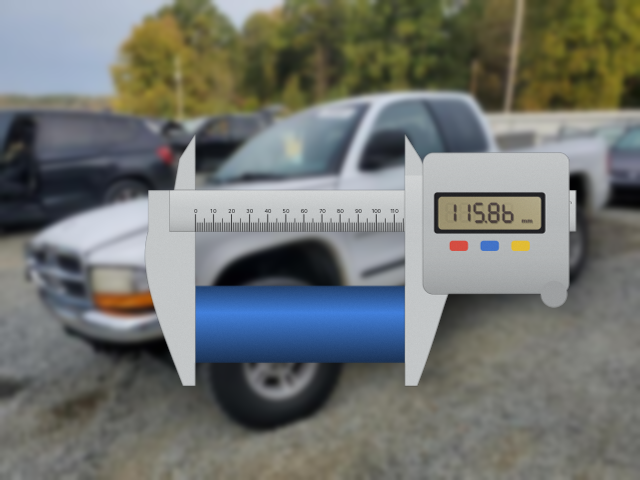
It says 115.86 mm
